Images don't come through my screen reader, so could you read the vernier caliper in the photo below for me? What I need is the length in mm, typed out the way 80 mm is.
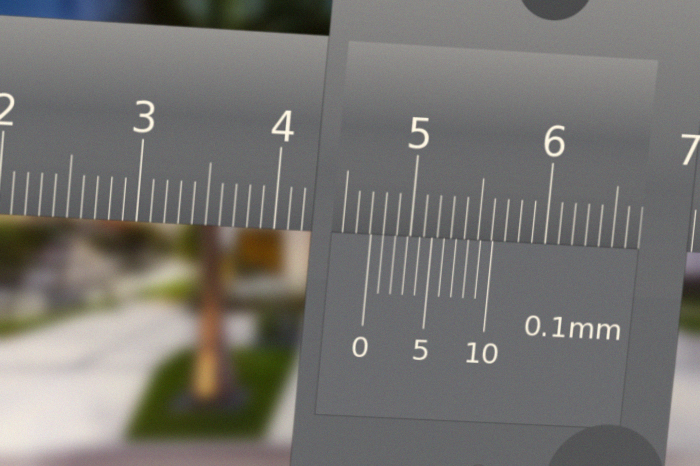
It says 47.1 mm
